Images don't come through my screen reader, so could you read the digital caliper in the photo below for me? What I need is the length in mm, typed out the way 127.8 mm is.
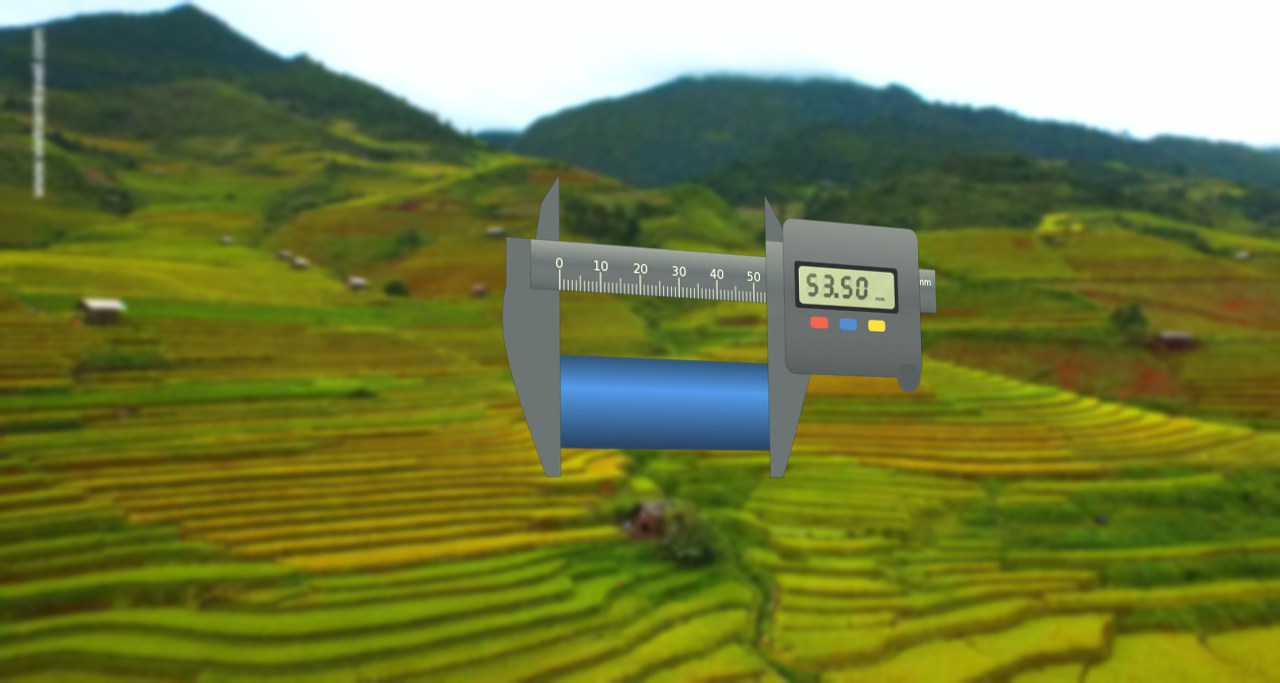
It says 53.50 mm
